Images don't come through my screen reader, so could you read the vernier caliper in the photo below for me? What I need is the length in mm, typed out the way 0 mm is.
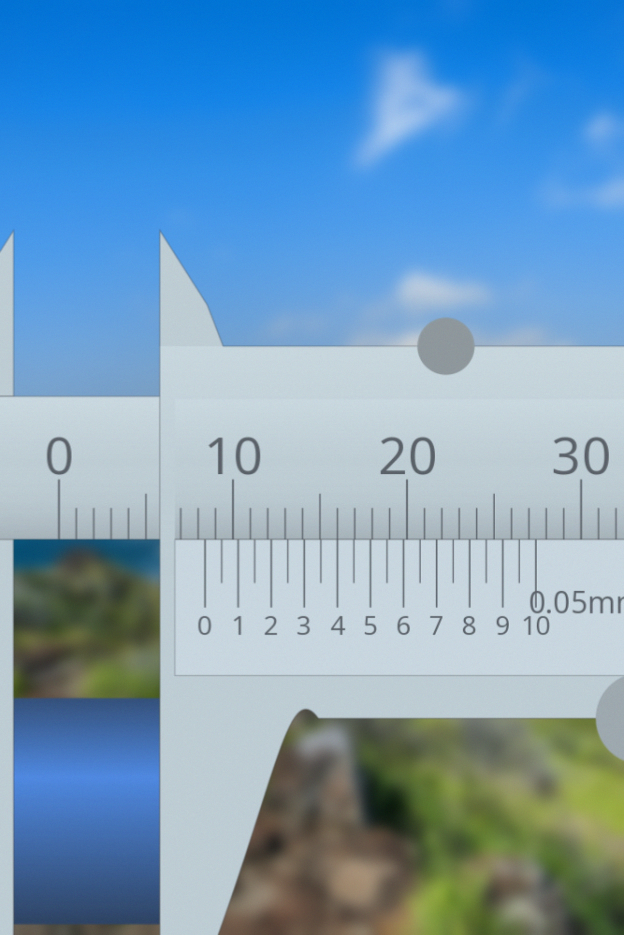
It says 8.4 mm
